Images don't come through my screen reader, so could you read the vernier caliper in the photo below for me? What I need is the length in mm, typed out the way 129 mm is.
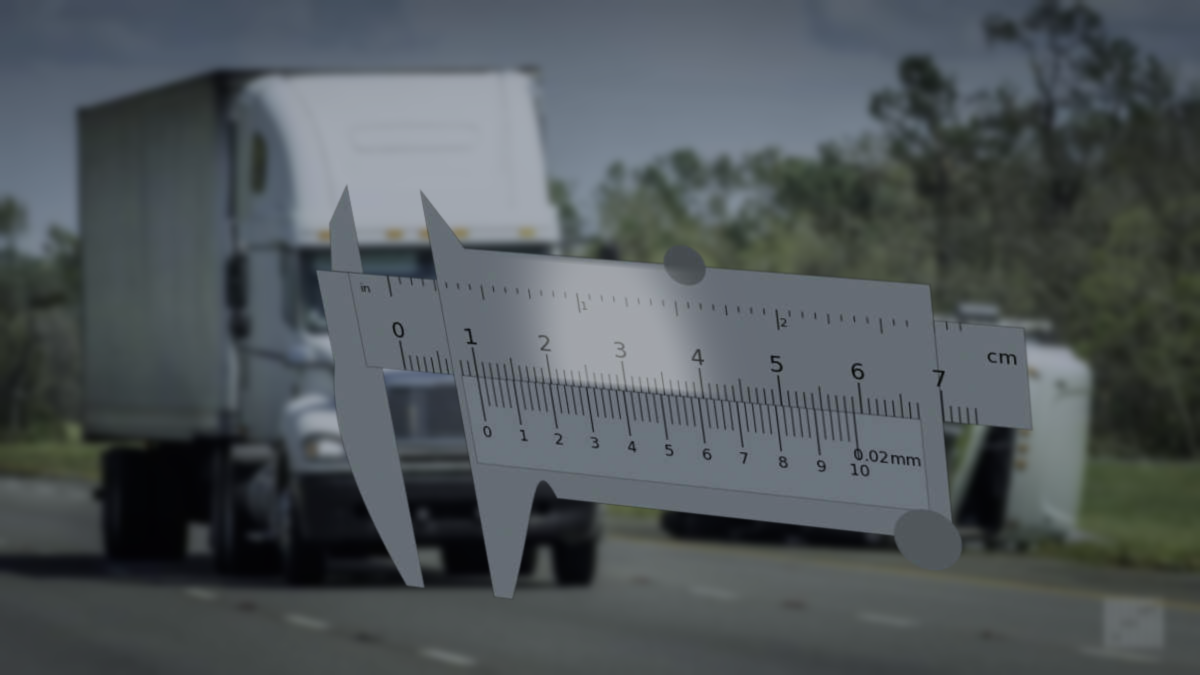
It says 10.0 mm
